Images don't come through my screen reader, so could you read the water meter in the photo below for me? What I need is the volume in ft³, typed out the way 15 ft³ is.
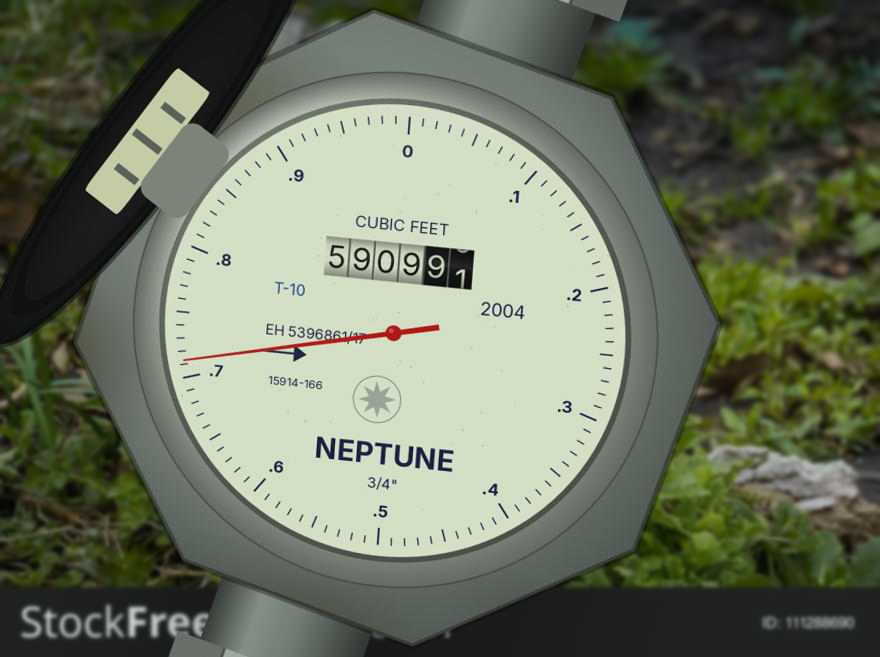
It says 590990.71 ft³
